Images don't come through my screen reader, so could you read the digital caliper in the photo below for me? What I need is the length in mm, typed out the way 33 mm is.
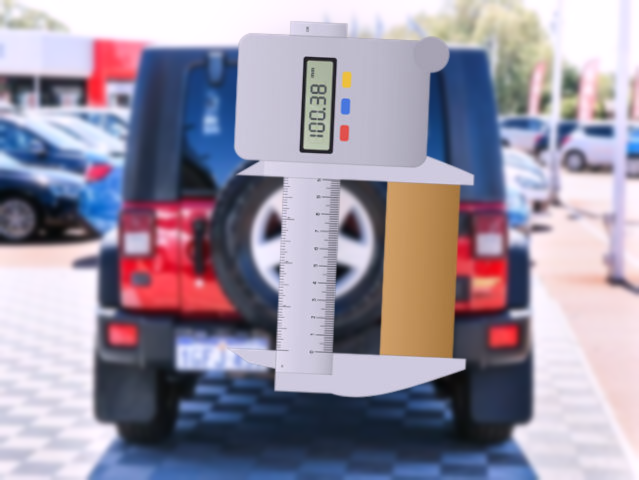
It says 100.38 mm
